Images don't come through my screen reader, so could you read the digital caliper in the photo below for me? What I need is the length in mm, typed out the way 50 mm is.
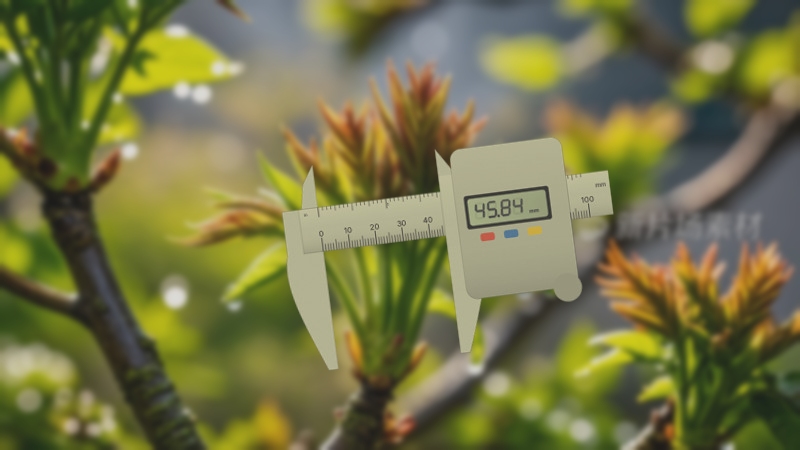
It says 45.84 mm
